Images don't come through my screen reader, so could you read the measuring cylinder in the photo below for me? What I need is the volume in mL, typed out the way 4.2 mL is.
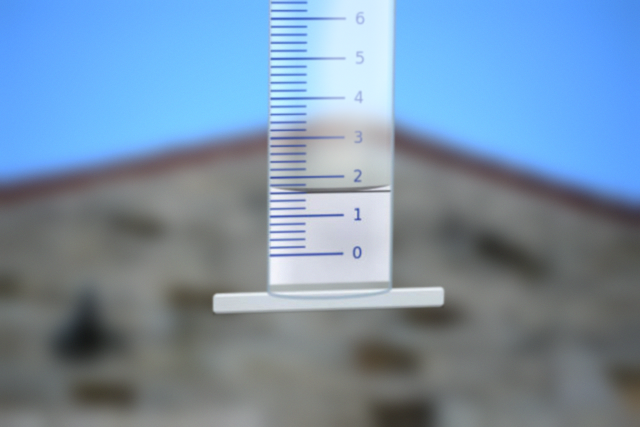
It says 1.6 mL
